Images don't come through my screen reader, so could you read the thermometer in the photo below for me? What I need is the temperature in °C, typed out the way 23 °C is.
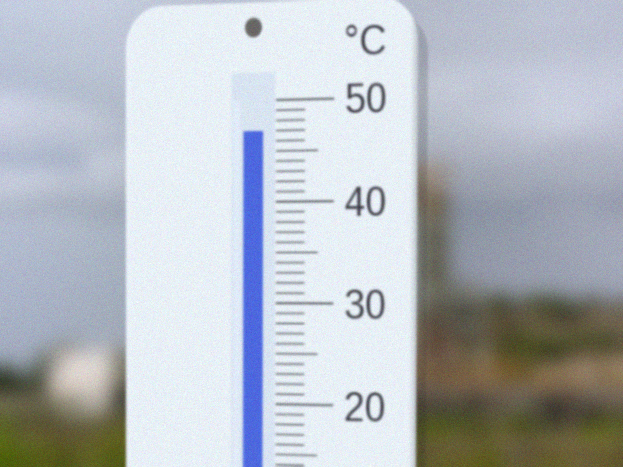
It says 47 °C
